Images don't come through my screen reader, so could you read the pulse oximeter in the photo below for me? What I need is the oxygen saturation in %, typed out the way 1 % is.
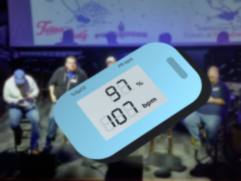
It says 97 %
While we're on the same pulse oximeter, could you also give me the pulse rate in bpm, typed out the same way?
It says 107 bpm
